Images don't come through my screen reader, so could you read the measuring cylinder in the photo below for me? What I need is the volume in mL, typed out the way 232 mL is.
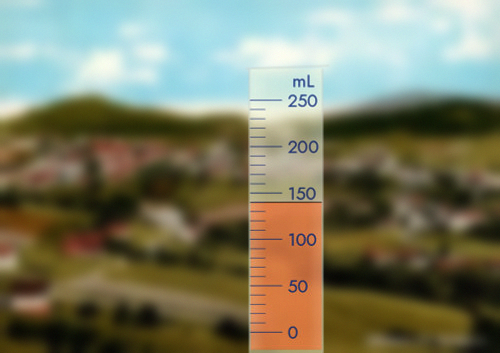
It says 140 mL
